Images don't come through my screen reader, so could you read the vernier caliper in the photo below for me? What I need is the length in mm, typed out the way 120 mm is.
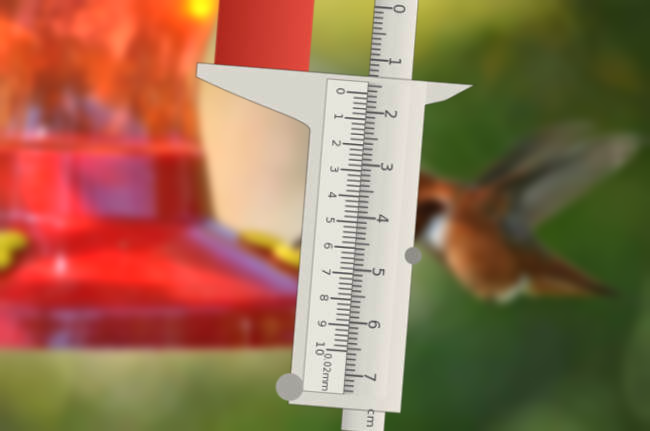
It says 16.5 mm
